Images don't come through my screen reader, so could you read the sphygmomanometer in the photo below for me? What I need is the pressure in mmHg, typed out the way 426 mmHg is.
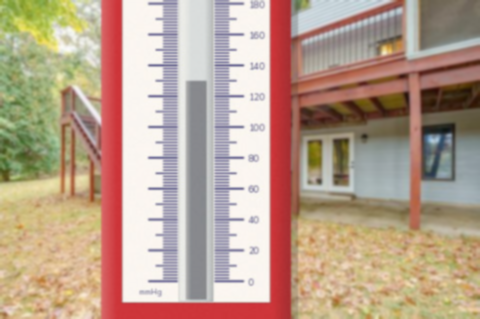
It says 130 mmHg
